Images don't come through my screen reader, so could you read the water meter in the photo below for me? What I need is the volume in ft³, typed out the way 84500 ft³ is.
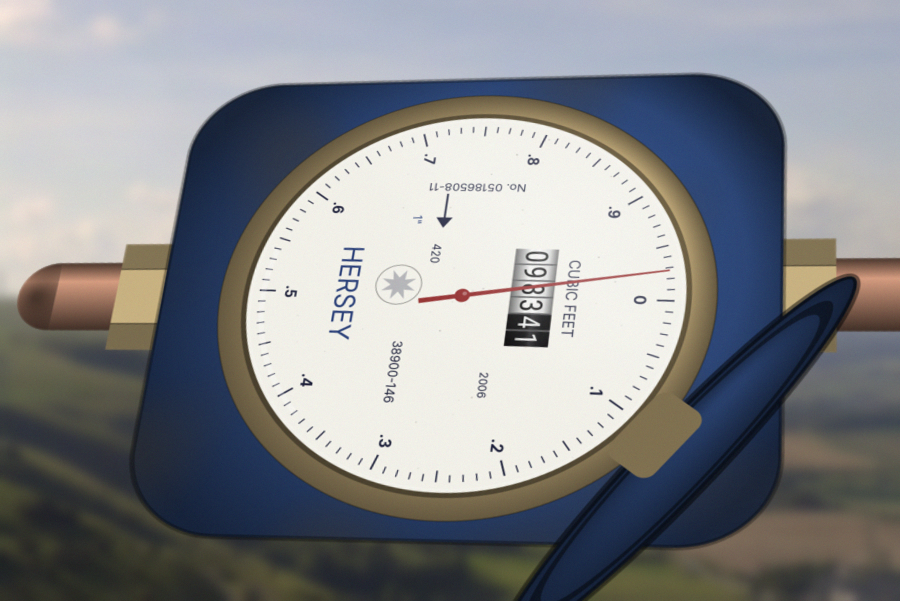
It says 98340.97 ft³
